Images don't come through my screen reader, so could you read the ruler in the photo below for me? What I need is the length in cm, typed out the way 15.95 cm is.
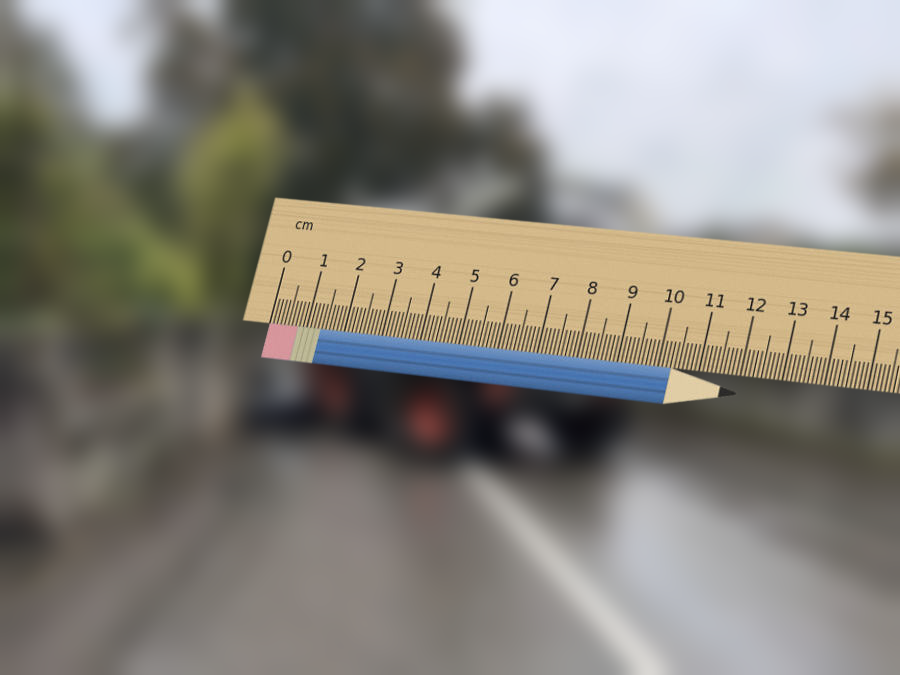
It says 12 cm
